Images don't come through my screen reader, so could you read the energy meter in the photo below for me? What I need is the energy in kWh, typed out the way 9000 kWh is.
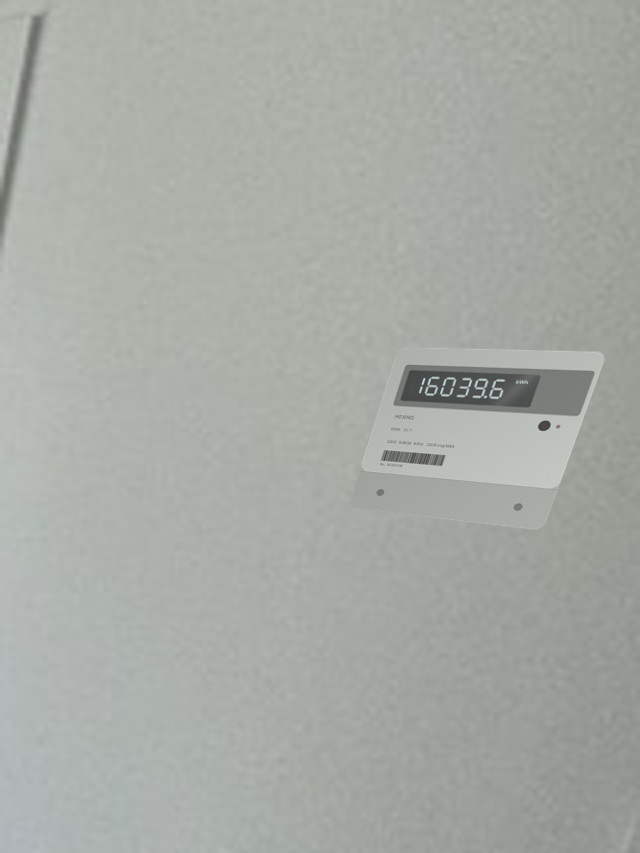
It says 16039.6 kWh
